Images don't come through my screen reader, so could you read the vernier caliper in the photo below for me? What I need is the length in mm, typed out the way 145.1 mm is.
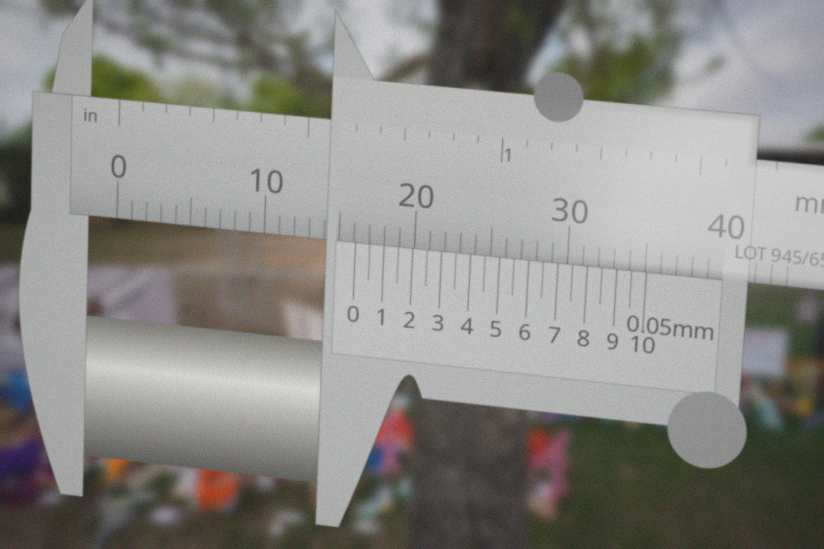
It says 16.1 mm
